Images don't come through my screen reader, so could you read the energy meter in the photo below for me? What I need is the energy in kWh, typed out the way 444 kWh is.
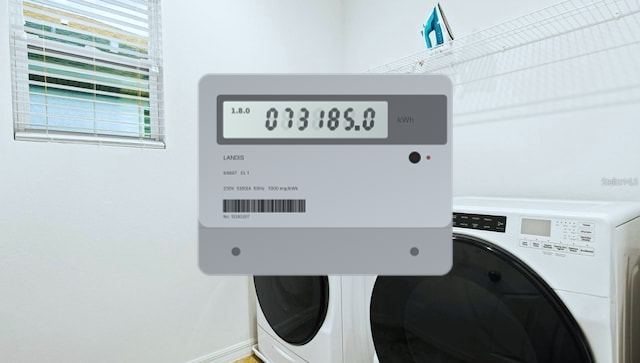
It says 73185.0 kWh
